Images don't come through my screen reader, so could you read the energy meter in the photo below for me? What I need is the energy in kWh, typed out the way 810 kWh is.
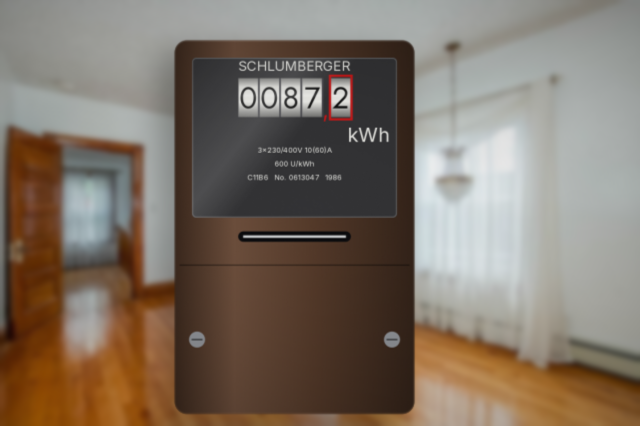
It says 87.2 kWh
